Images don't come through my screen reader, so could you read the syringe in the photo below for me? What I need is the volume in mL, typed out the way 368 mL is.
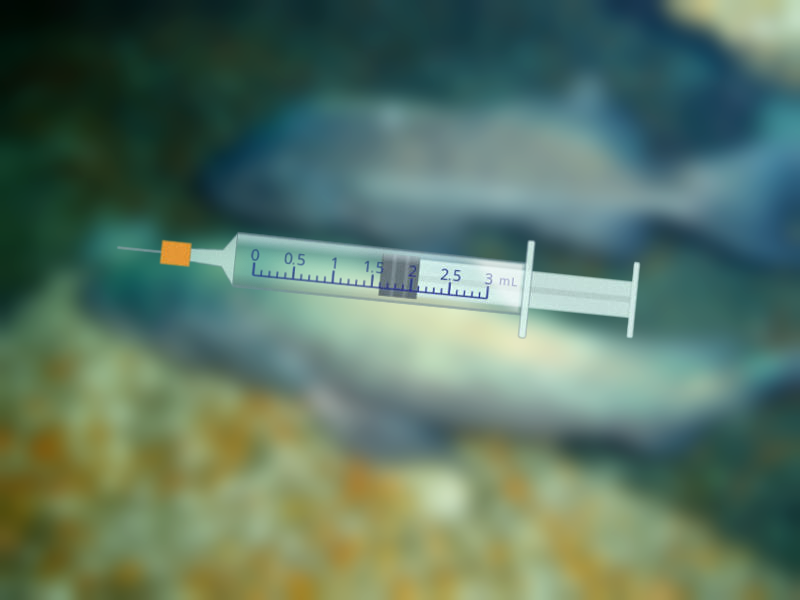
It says 1.6 mL
